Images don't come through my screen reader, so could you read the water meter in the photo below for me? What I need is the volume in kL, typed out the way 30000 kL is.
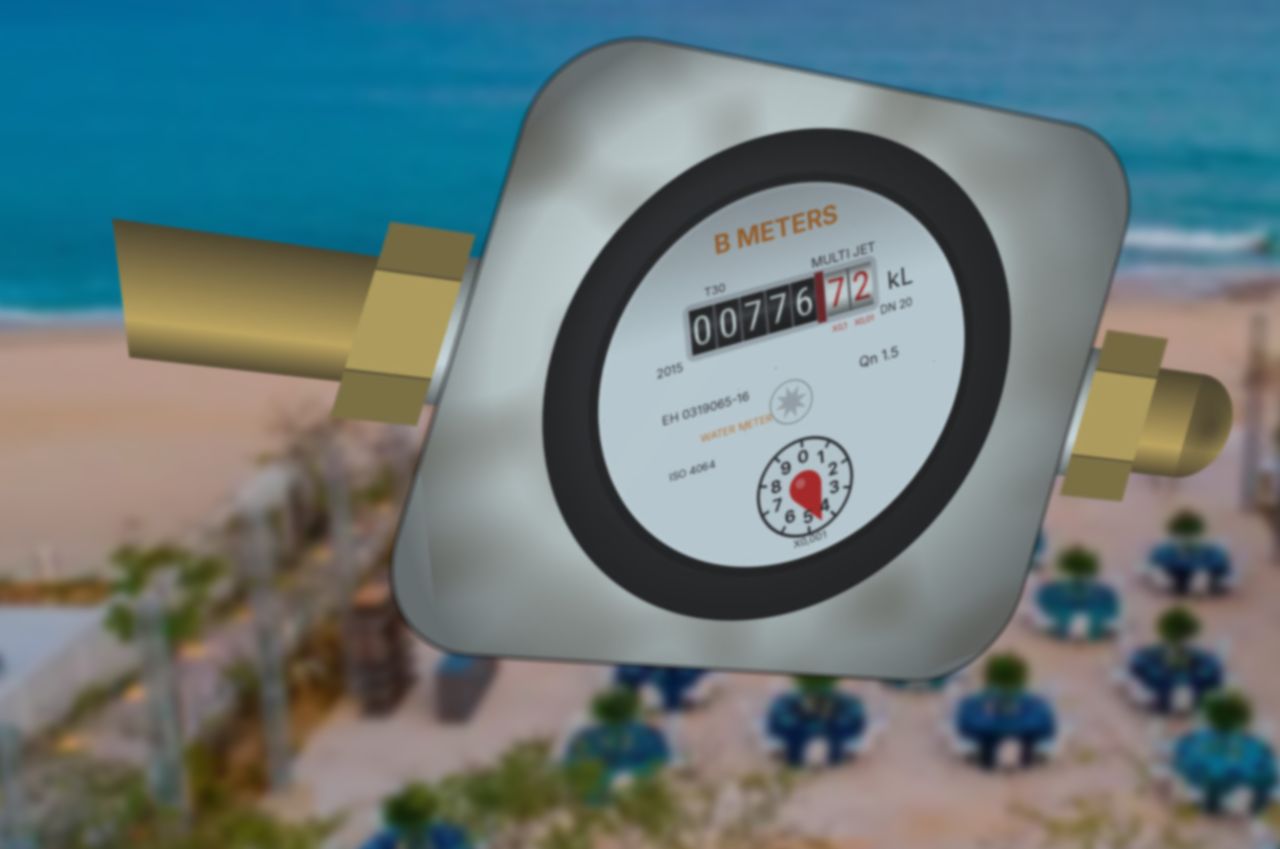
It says 776.724 kL
